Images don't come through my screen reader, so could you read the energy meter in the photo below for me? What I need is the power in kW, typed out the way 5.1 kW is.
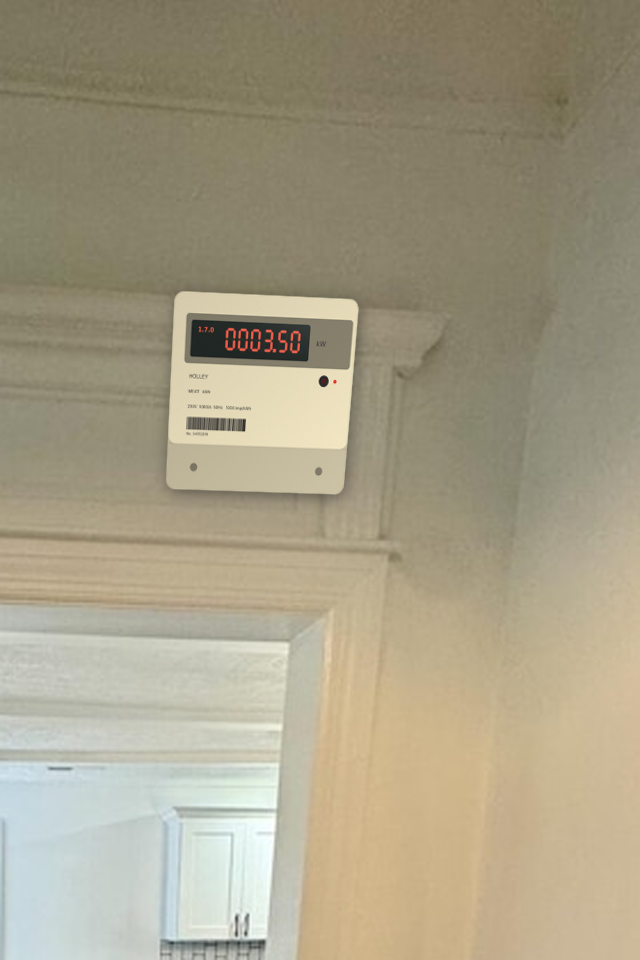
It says 3.50 kW
